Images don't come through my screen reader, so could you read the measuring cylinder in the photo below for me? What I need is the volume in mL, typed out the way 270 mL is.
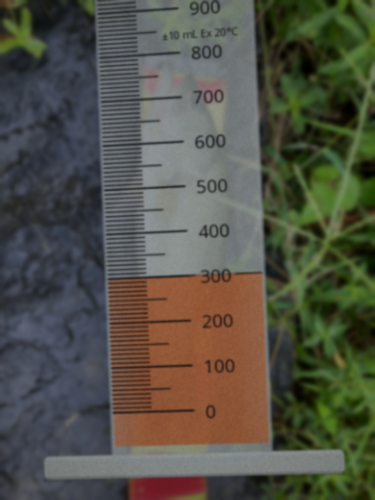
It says 300 mL
